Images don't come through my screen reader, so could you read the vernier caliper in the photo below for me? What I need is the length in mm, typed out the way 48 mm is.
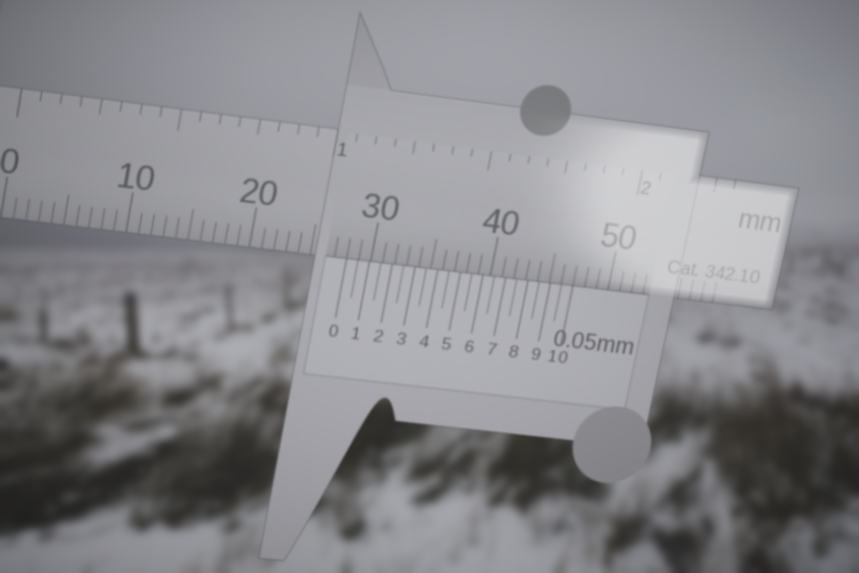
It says 28.0 mm
